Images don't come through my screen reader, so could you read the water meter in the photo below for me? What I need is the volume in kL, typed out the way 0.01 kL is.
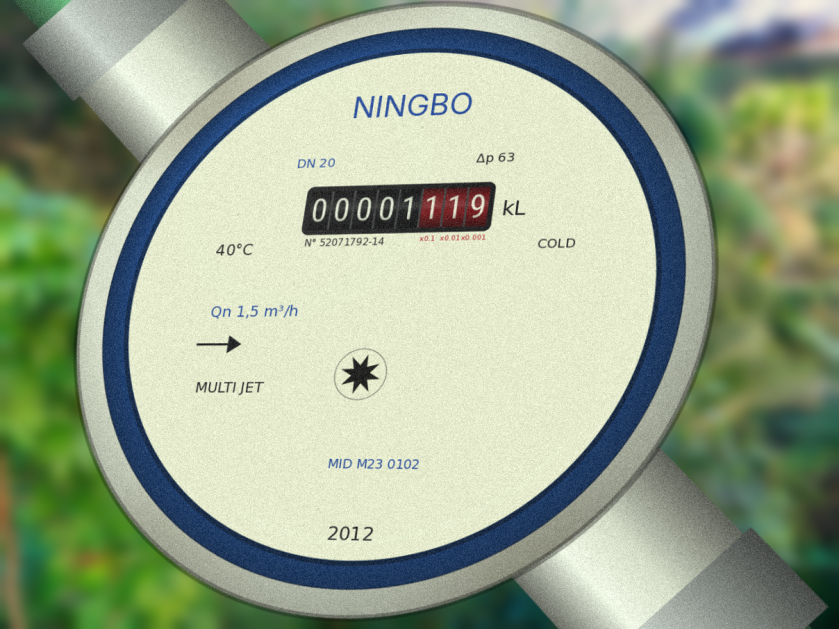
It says 1.119 kL
